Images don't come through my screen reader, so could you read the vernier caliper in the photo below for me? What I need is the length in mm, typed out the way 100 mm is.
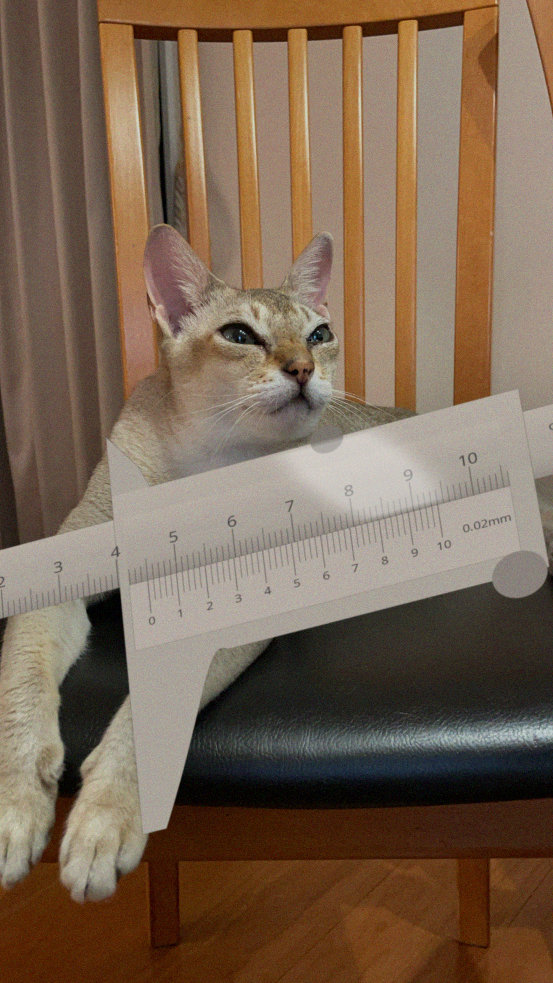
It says 45.0 mm
